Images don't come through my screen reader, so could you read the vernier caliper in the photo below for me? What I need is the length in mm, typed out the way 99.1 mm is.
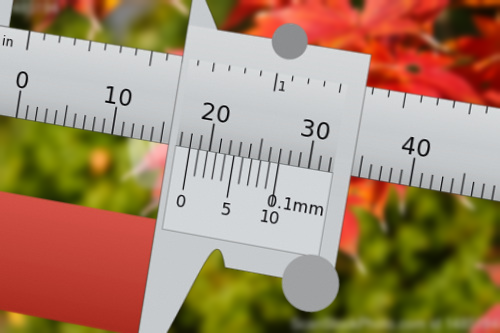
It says 18.0 mm
